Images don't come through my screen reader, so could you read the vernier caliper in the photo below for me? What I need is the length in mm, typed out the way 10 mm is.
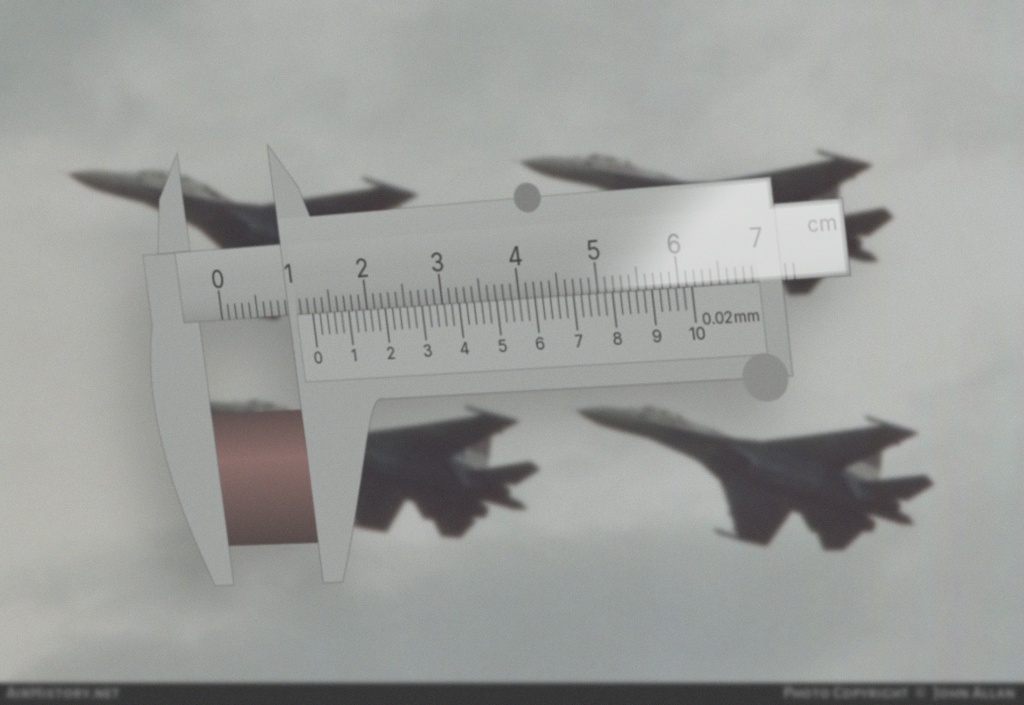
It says 12.6 mm
